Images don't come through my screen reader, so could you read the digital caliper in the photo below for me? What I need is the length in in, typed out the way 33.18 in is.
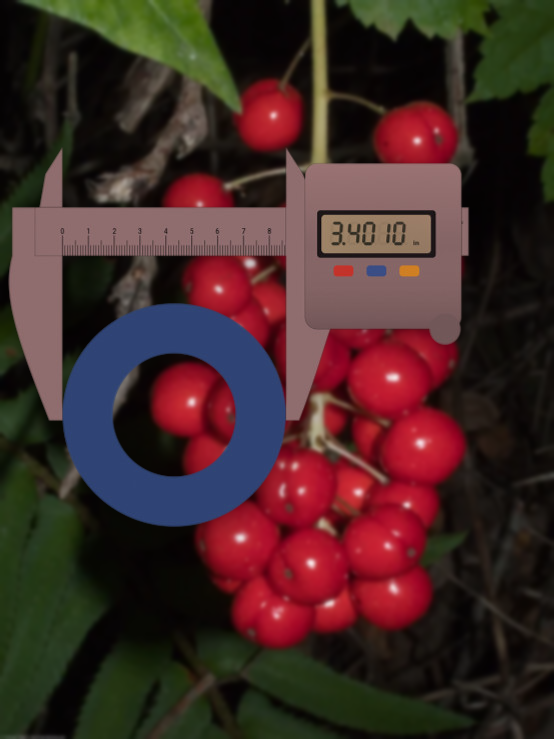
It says 3.4010 in
